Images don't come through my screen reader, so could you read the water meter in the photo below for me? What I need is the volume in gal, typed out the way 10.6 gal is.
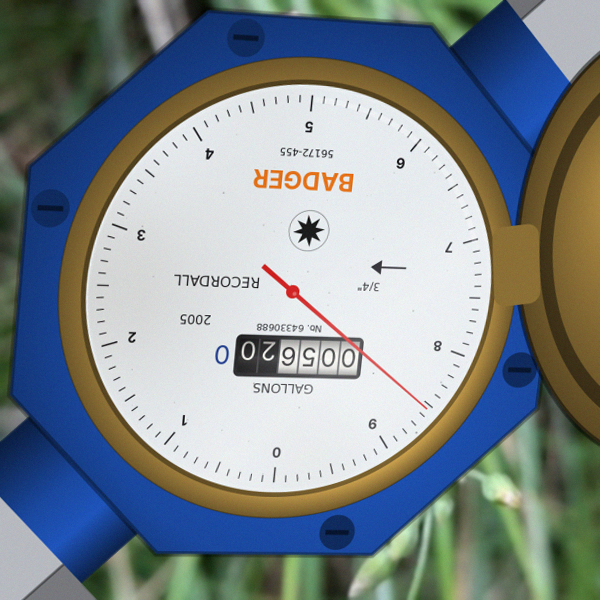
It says 56198.5 gal
